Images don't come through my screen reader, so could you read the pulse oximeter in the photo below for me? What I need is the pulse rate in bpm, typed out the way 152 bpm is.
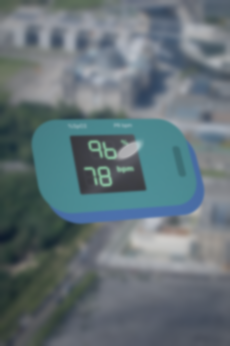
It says 78 bpm
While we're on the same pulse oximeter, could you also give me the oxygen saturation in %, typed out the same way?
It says 96 %
